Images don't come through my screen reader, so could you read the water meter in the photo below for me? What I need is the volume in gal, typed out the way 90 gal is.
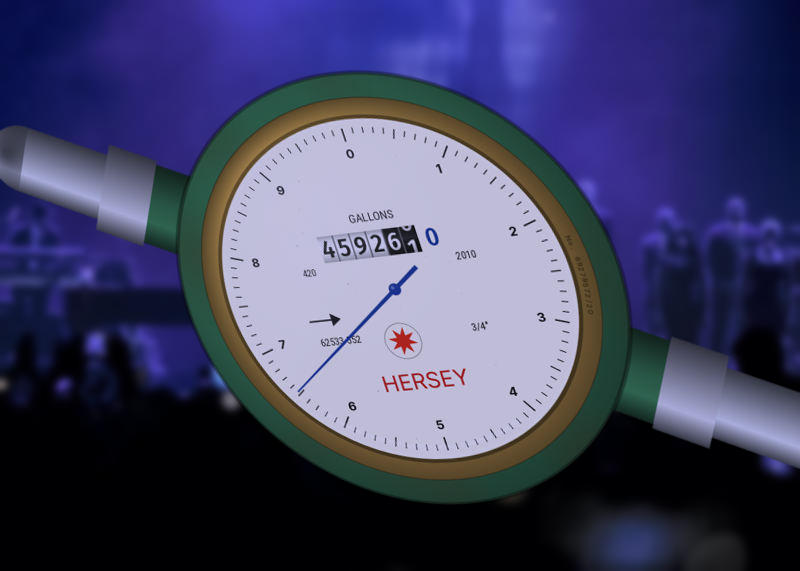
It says 4592606.5 gal
